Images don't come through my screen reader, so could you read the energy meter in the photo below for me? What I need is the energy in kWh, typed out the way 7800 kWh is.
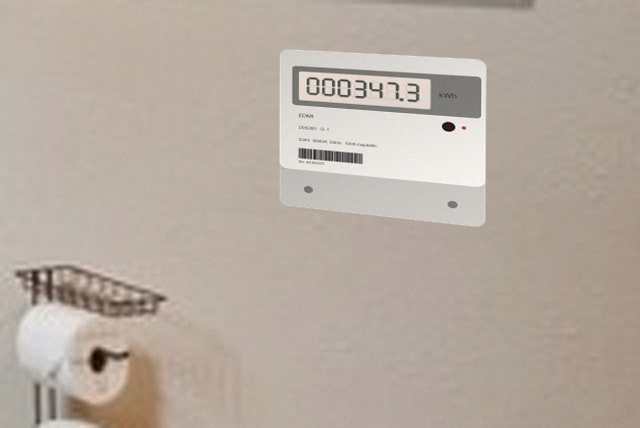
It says 347.3 kWh
